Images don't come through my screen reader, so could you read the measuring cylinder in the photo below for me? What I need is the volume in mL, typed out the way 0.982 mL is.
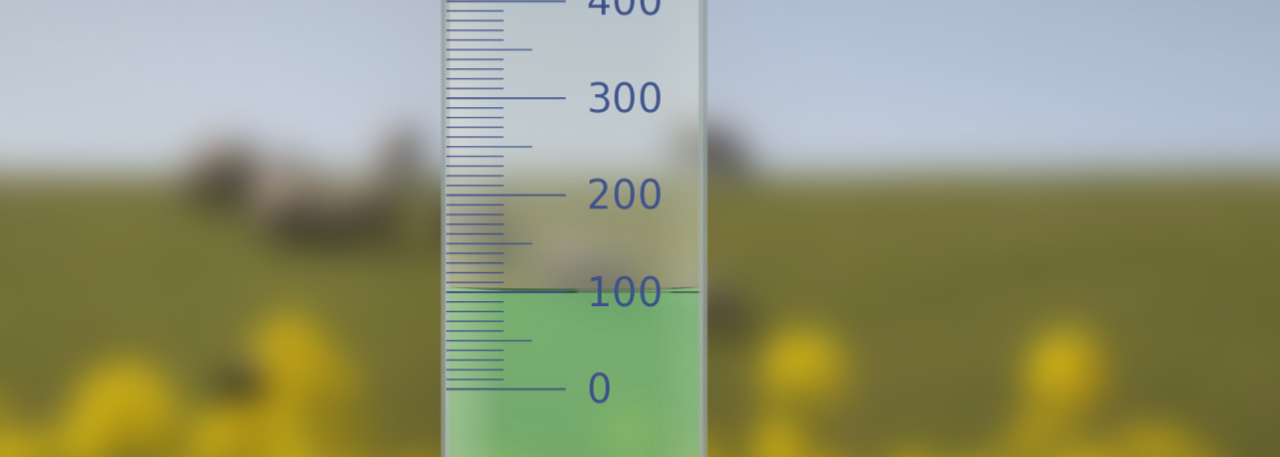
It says 100 mL
